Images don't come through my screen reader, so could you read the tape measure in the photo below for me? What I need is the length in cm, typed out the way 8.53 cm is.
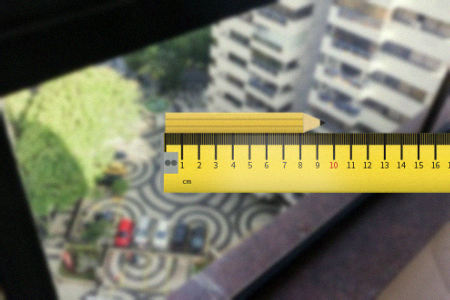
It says 9.5 cm
